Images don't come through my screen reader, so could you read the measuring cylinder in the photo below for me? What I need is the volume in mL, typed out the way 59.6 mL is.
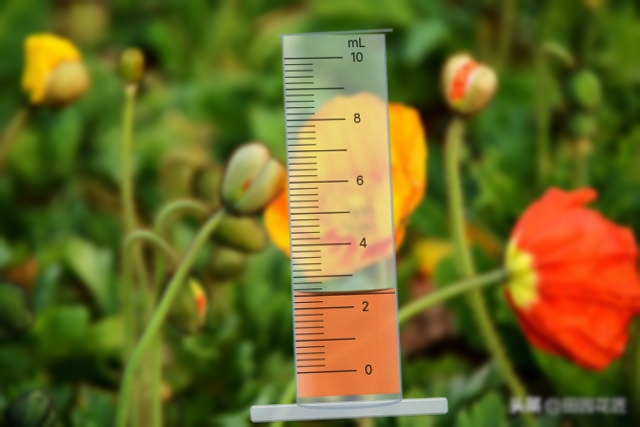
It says 2.4 mL
